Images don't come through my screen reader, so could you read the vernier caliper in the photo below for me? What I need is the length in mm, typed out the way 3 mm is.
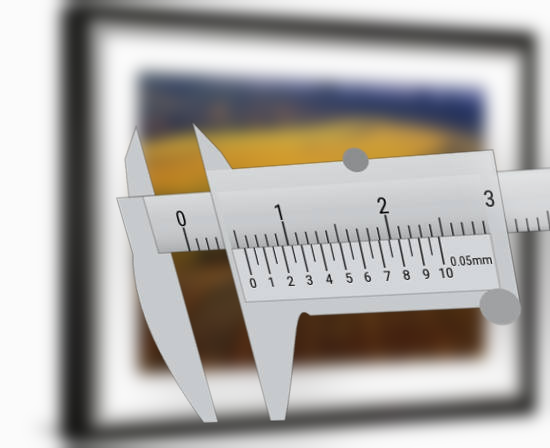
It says 5.6 mm
